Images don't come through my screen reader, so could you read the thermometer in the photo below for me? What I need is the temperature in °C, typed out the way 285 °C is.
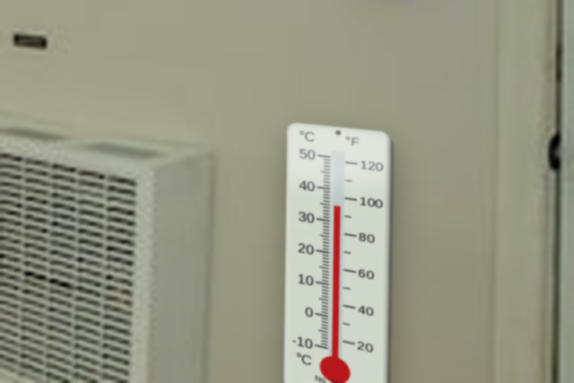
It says 35 °C
